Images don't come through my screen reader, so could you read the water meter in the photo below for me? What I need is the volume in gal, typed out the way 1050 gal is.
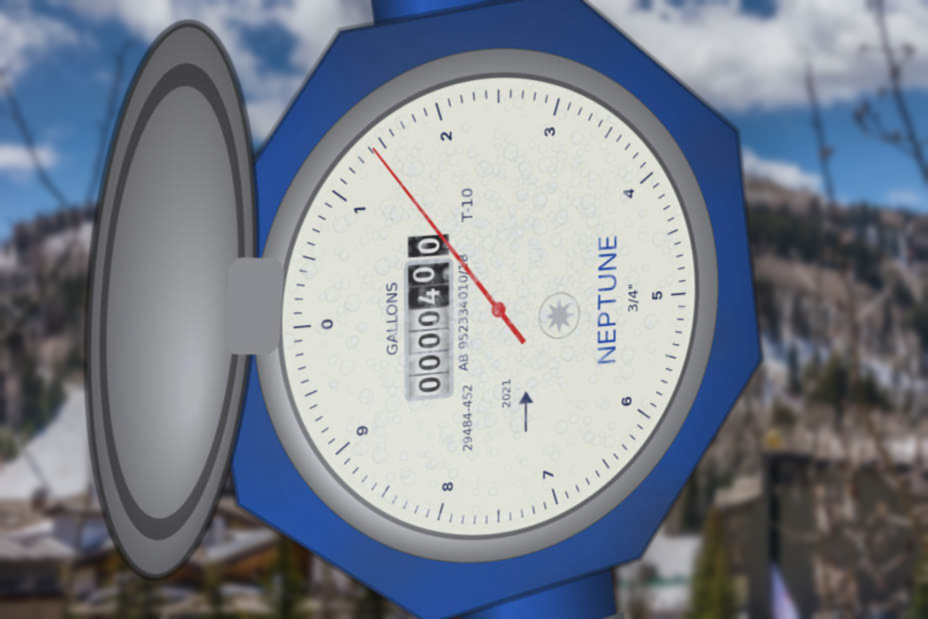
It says 401.4 gal
